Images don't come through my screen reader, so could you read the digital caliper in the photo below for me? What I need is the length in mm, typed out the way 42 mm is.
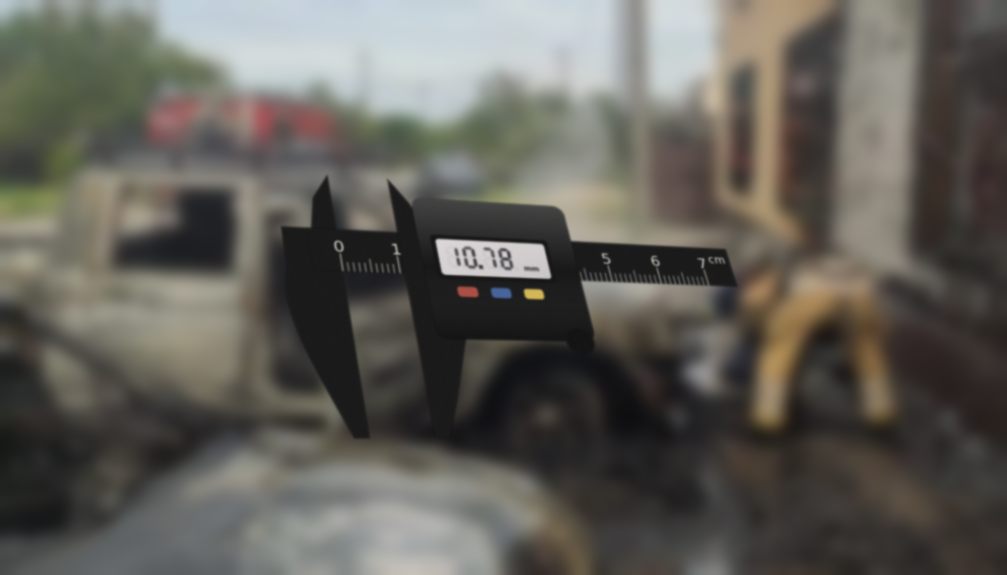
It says 10.78 mm
